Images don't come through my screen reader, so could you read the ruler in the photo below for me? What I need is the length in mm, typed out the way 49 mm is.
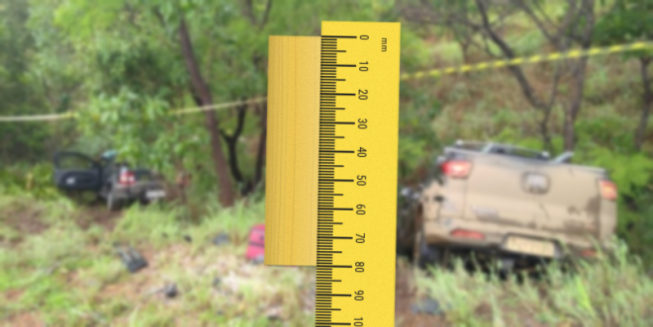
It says 80 mm
